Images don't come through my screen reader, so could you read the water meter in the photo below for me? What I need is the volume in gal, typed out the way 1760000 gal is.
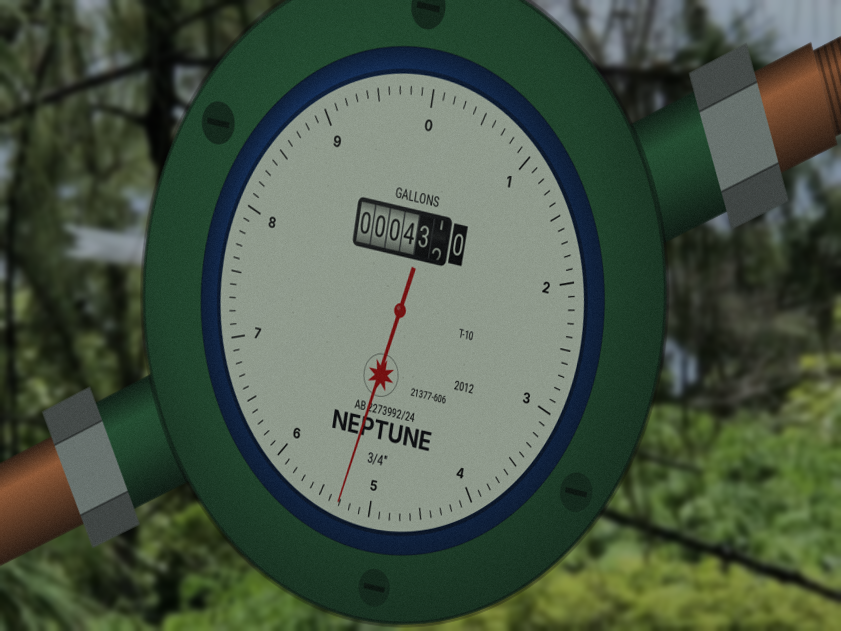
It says 4315.3 gal
